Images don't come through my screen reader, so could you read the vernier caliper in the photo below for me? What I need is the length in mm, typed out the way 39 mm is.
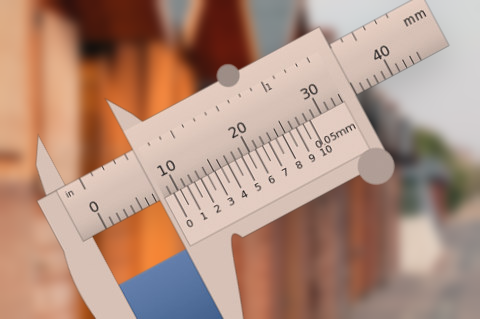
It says 9.4 mm
